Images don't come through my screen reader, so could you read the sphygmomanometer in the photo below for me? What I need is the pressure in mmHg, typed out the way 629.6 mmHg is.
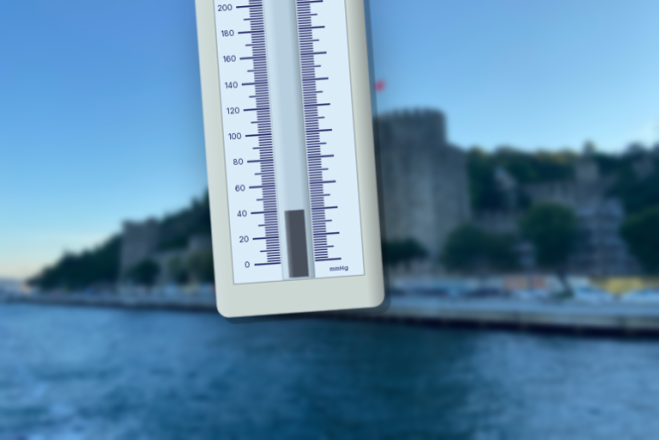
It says 40 mmHg
